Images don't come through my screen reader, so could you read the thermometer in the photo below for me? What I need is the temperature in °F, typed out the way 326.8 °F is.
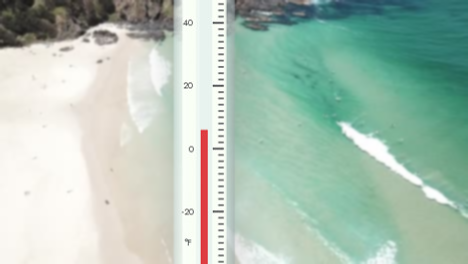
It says 6 °F
